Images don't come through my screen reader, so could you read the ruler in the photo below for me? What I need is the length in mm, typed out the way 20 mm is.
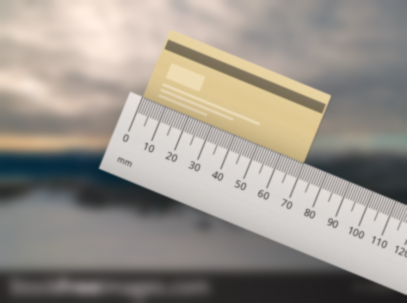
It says 70 mm
